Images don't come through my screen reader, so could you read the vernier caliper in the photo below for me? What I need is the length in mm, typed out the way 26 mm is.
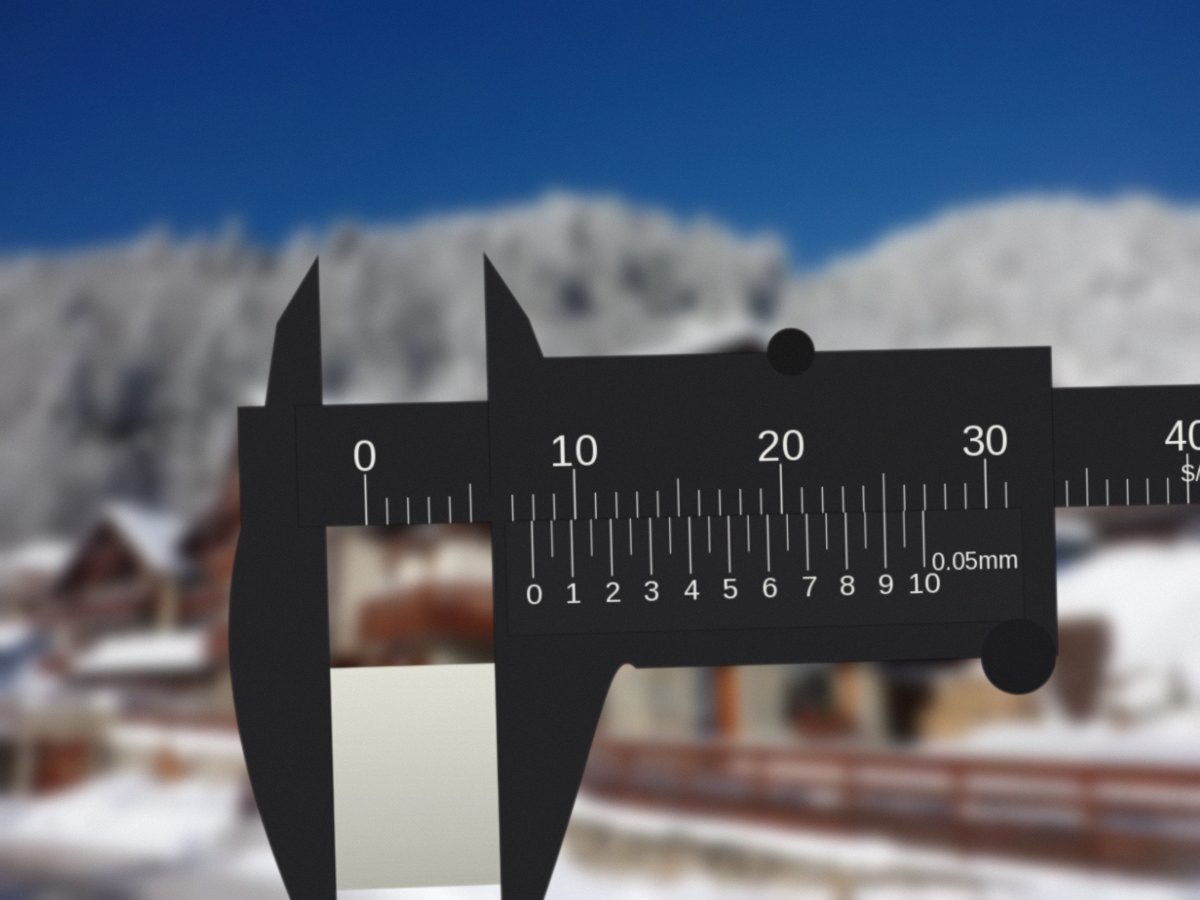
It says 7.9 mm
